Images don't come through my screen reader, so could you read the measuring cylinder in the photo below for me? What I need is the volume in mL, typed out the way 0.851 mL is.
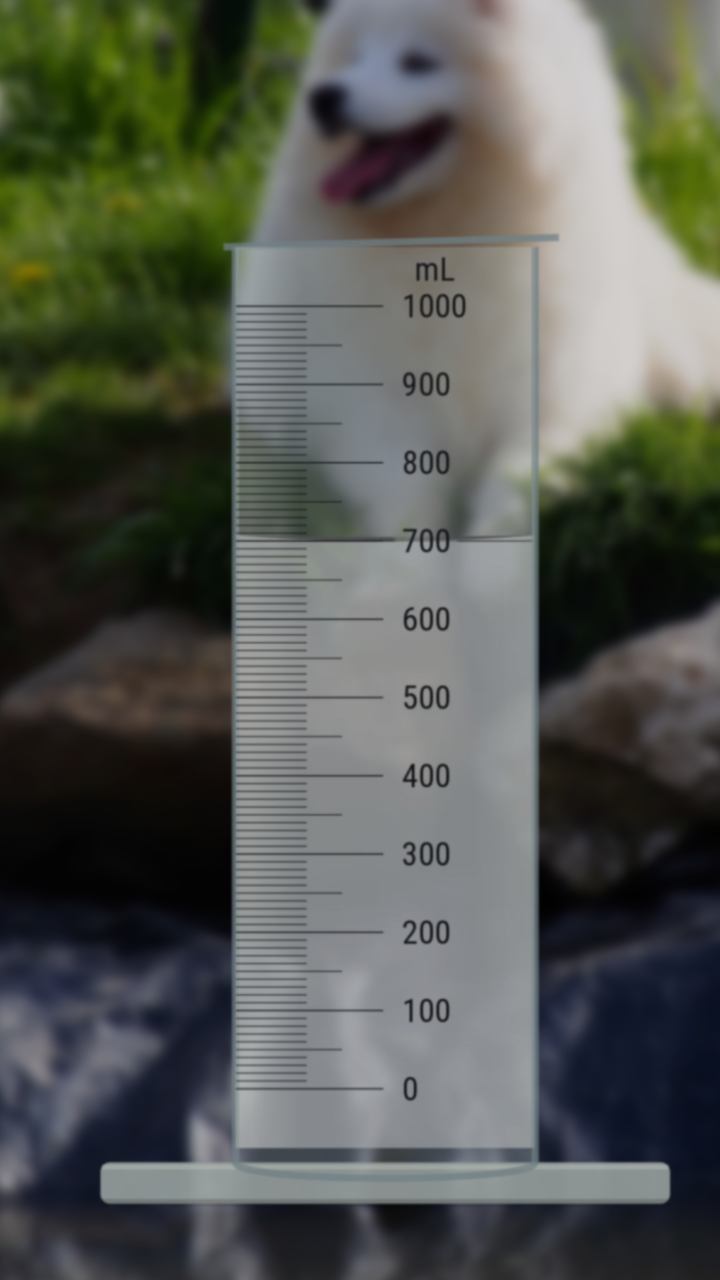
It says 700 mL
